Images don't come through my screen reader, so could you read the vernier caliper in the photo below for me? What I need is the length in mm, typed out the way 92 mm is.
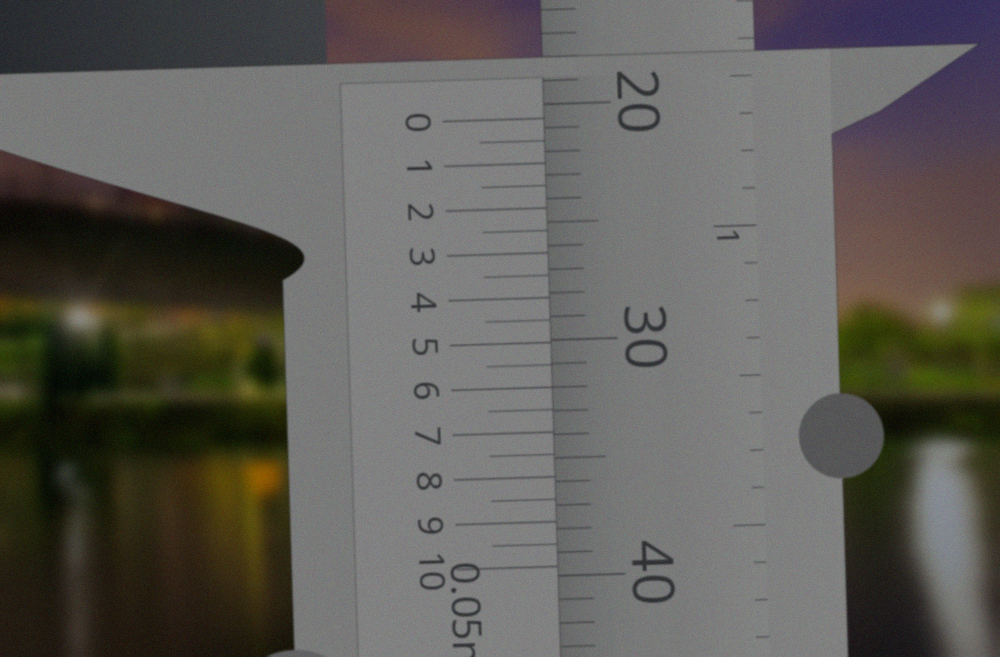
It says 20.6 mm
